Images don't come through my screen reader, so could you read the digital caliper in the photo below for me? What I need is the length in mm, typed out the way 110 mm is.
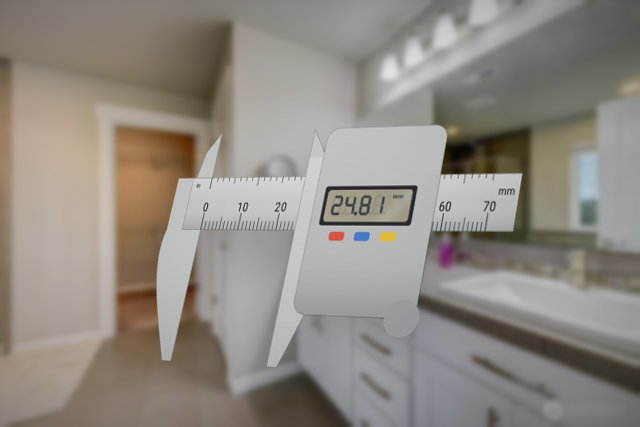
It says 24.81 mm
